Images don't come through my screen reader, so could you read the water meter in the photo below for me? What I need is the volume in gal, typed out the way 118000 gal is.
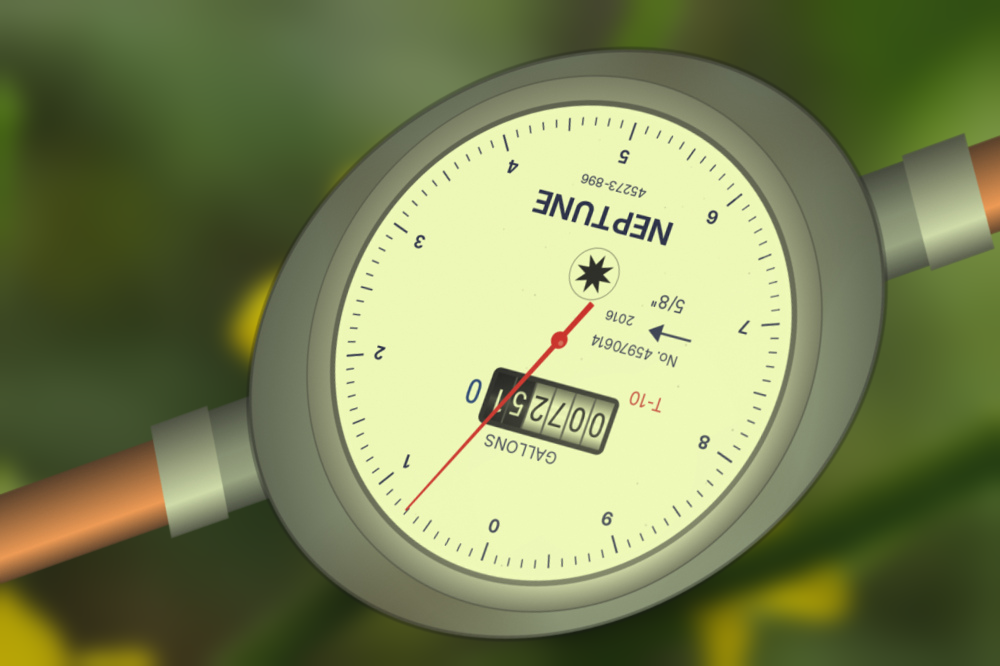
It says 72510.7 gal
